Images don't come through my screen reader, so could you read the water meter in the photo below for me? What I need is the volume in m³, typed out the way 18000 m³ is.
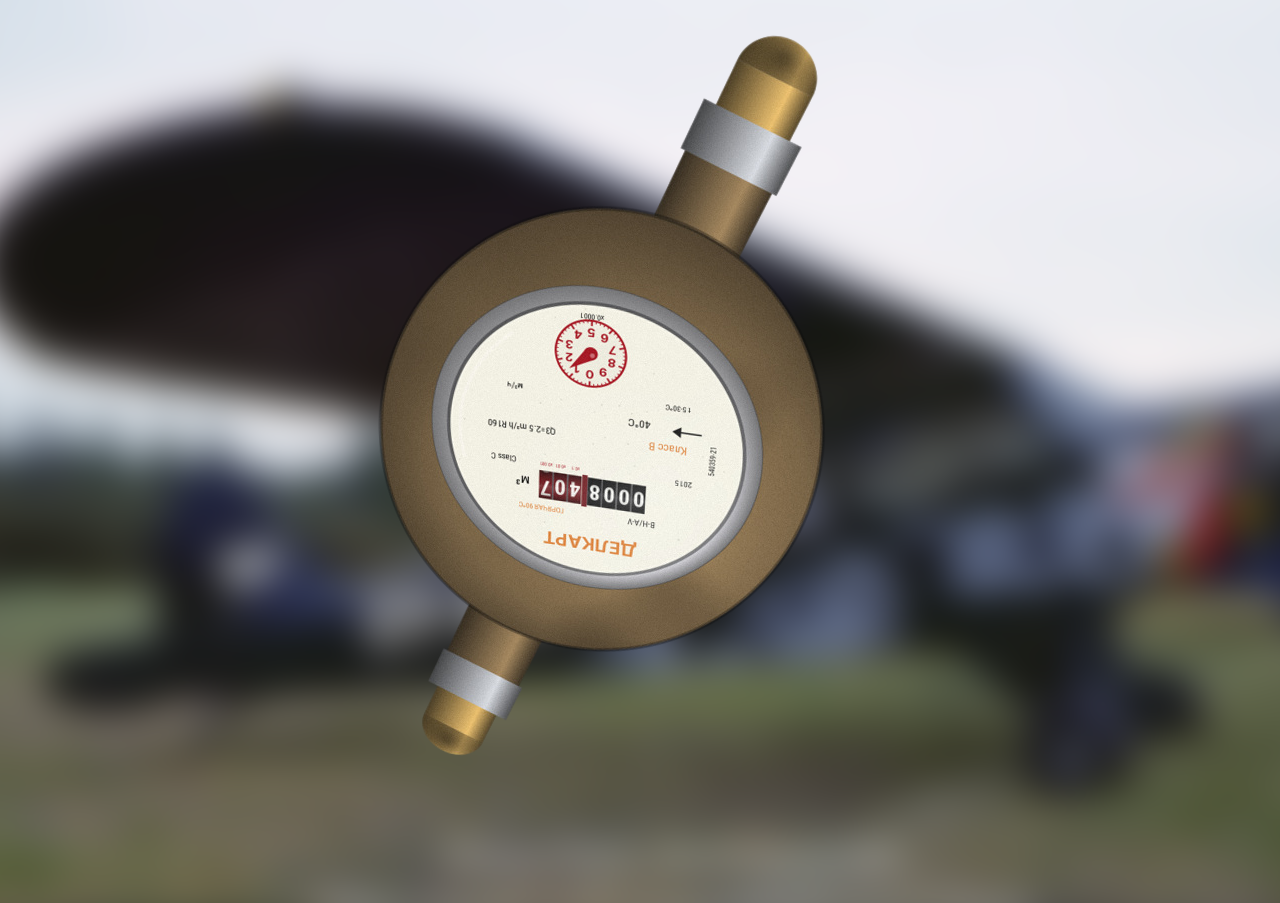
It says 8.4071 m³
